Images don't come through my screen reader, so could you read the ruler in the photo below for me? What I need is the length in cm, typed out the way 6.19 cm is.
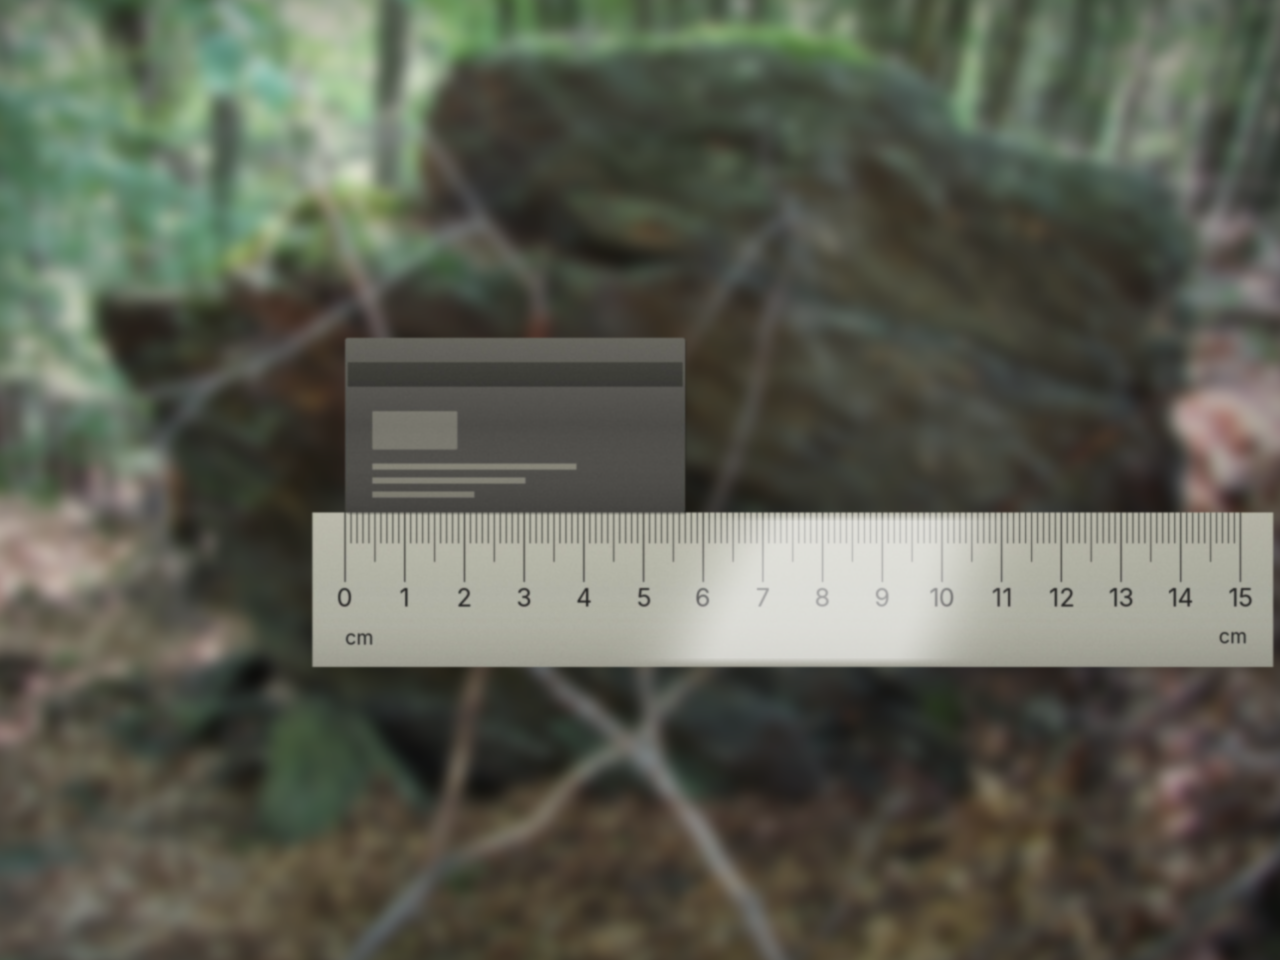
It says 5.7 cm
